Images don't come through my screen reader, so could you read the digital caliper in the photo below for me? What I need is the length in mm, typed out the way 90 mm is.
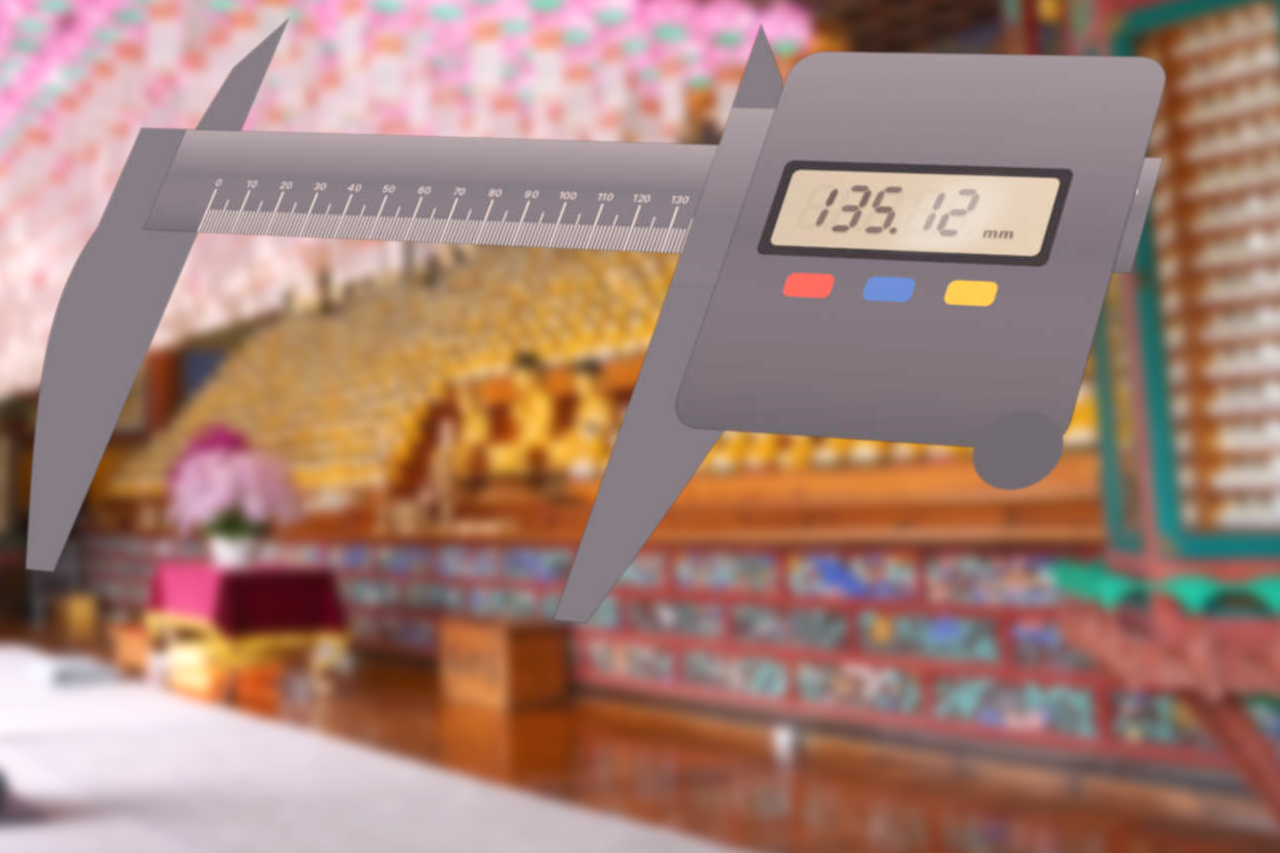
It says 135.12 mm
